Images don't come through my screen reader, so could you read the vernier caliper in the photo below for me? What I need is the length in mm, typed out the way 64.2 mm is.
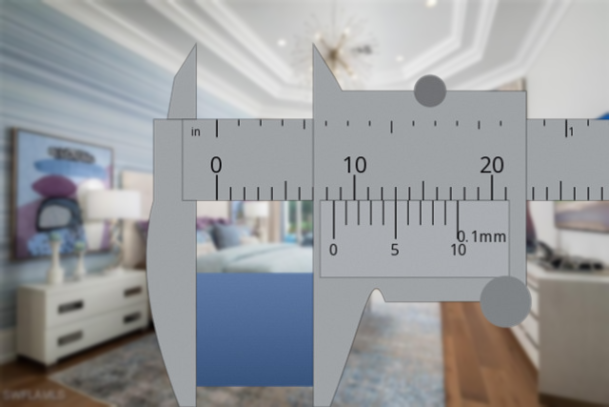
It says 8.5 mm
